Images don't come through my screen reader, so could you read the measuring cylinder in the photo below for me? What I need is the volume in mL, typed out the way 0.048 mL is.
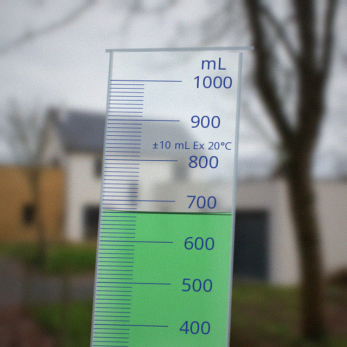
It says 670 mL
